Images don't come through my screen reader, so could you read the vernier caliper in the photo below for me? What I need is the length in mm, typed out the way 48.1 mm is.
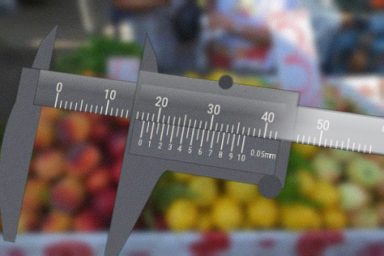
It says 17.4 mm
